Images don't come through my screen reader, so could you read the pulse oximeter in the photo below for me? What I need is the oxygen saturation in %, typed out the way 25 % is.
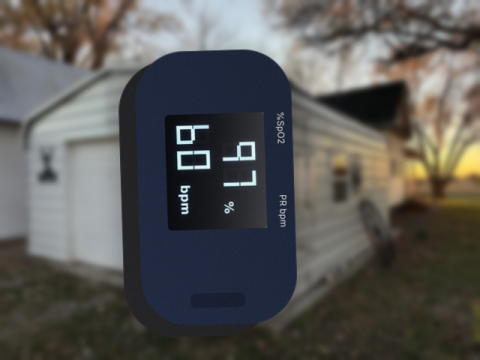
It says 97 %
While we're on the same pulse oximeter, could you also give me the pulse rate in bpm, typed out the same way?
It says 60 bpm
